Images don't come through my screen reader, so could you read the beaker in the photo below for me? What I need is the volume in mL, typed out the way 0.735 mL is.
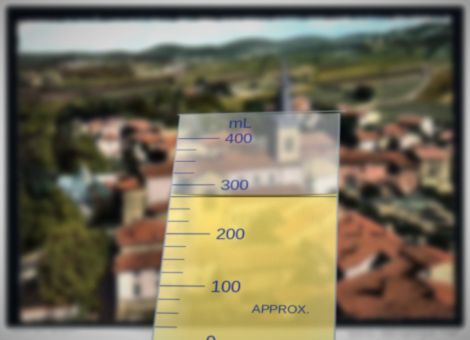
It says 275 mL
